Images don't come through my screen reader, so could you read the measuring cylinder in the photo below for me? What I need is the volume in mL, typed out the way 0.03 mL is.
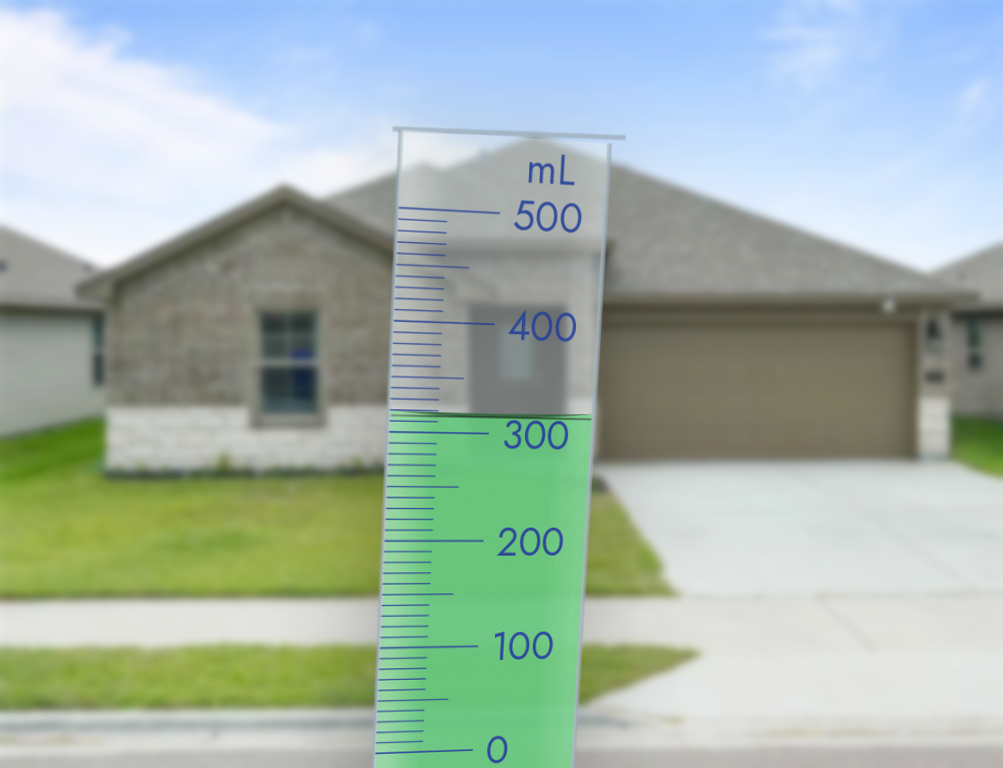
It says 315 mL
